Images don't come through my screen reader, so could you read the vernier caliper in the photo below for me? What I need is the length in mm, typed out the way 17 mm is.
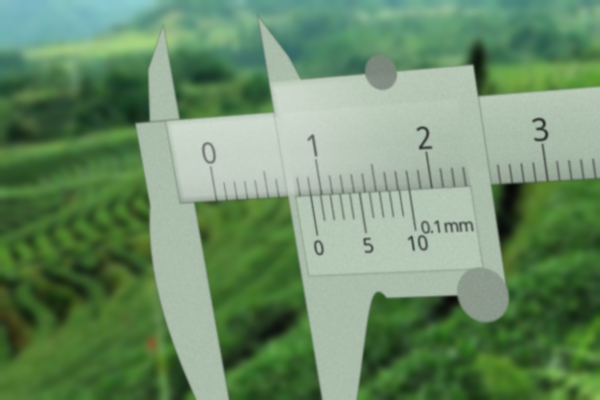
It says 9.0 mm
